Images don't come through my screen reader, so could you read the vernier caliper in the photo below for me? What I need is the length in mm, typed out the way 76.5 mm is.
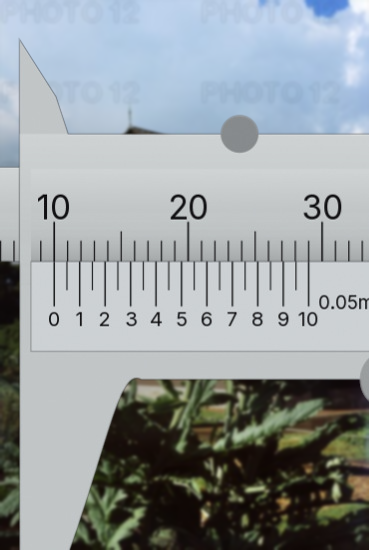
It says 10.0 mm
